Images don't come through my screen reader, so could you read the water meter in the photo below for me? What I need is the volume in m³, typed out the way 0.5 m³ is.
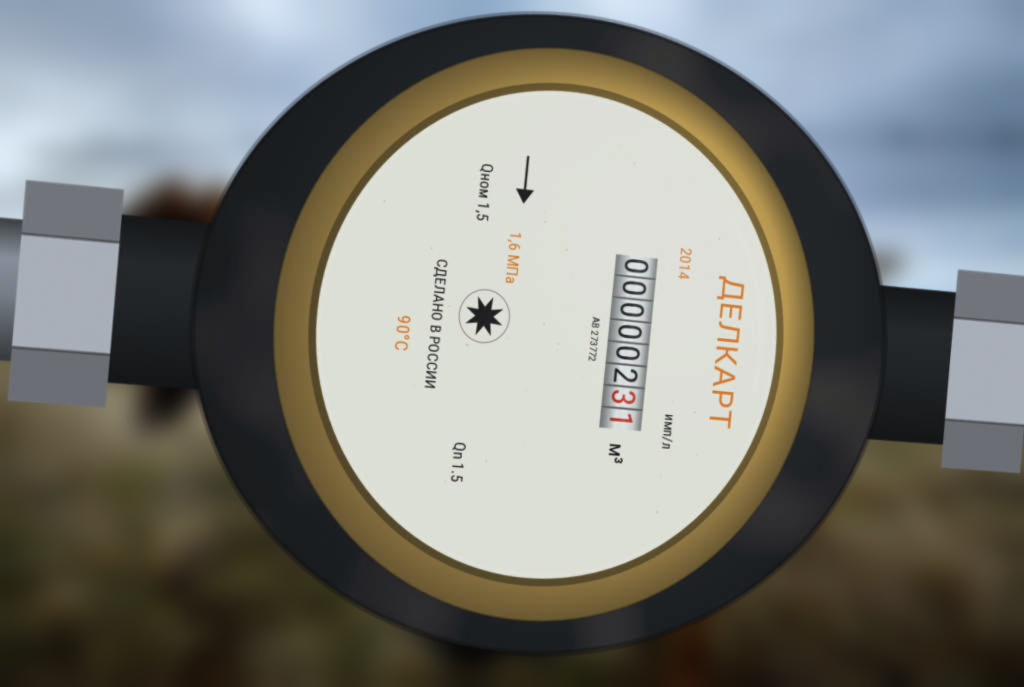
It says 2.31 m³
